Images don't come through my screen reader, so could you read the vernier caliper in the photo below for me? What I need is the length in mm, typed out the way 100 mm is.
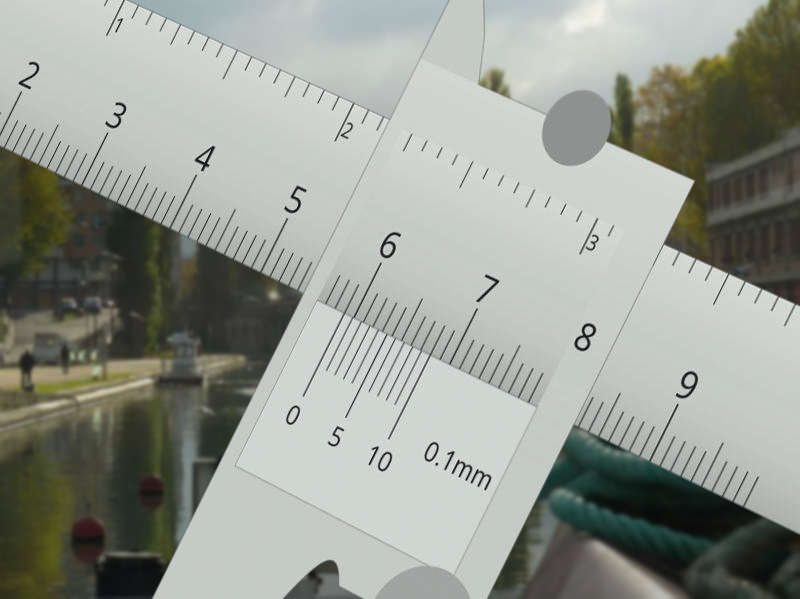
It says 59.0 mm
